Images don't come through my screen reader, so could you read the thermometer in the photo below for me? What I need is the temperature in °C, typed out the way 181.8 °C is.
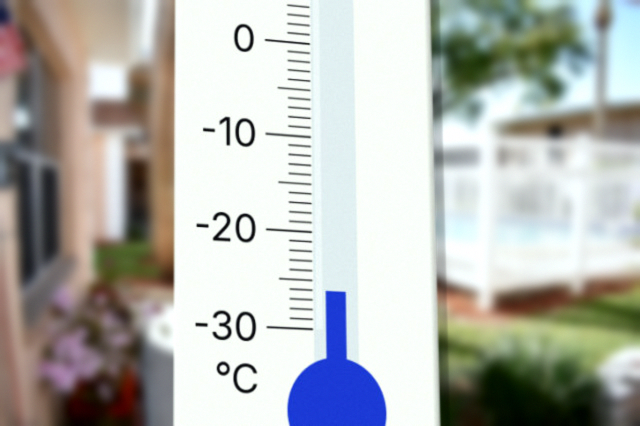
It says -26 °C
